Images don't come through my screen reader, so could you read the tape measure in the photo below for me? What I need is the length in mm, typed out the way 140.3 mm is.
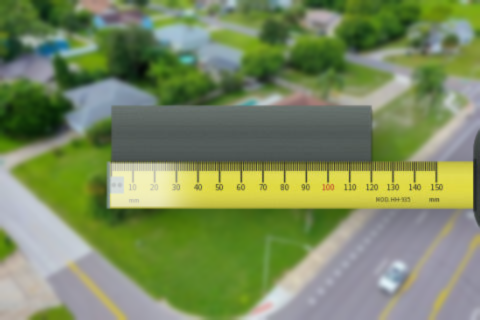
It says 120 mm
